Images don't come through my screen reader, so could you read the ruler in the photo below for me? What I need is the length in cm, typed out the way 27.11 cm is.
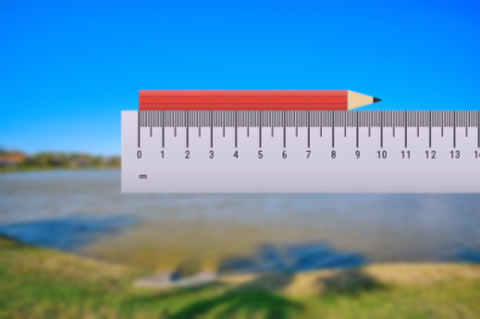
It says 10 cm
